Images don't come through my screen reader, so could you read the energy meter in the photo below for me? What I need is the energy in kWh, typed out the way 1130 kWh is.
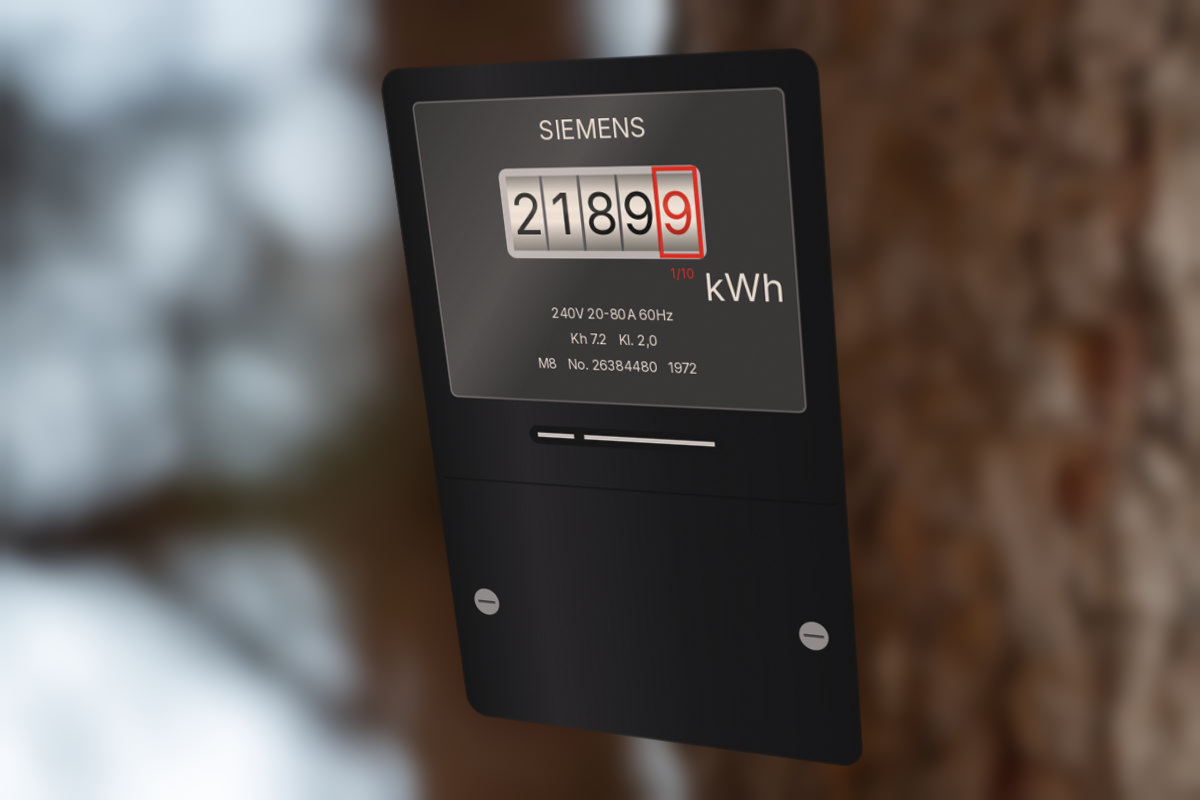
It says 2189.9 kWh
